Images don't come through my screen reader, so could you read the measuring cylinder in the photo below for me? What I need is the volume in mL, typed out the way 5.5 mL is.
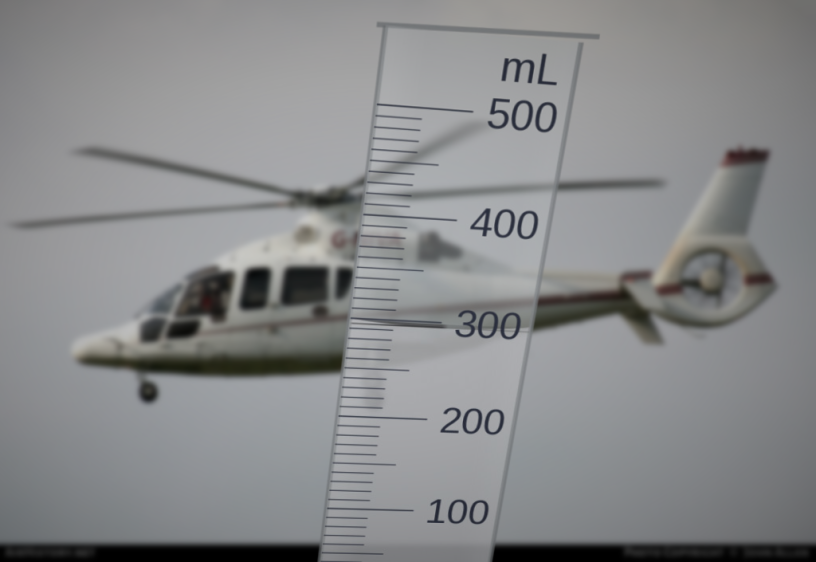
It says 295 mL
